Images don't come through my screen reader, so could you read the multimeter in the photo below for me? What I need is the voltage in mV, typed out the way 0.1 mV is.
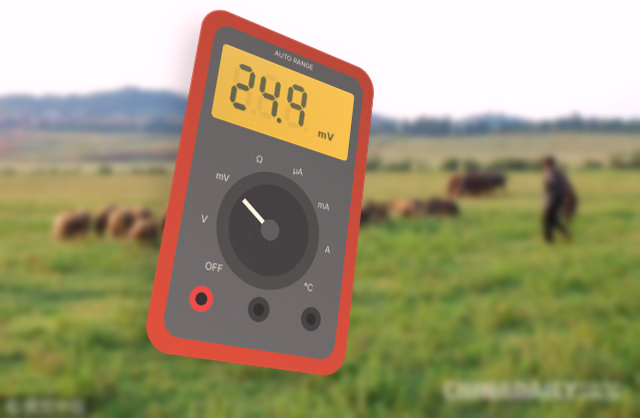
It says 24.9 mV
